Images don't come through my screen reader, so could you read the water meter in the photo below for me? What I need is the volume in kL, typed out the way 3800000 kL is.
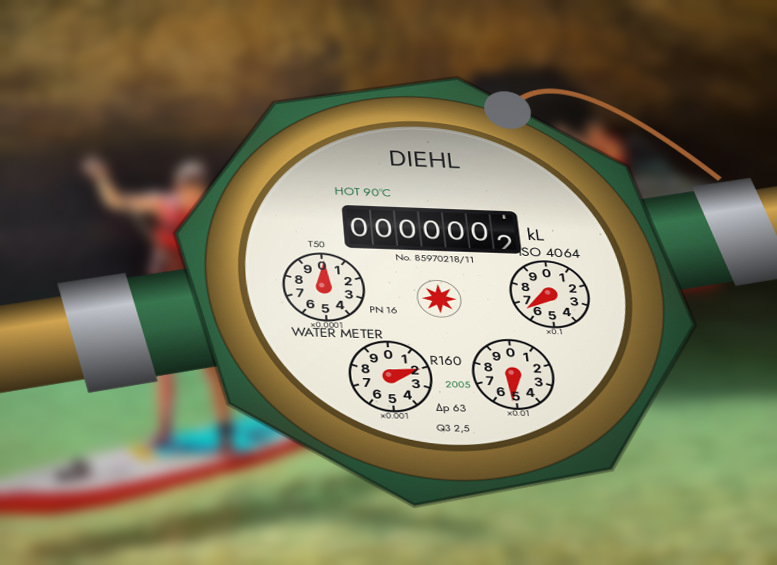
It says 1.6520 kL
